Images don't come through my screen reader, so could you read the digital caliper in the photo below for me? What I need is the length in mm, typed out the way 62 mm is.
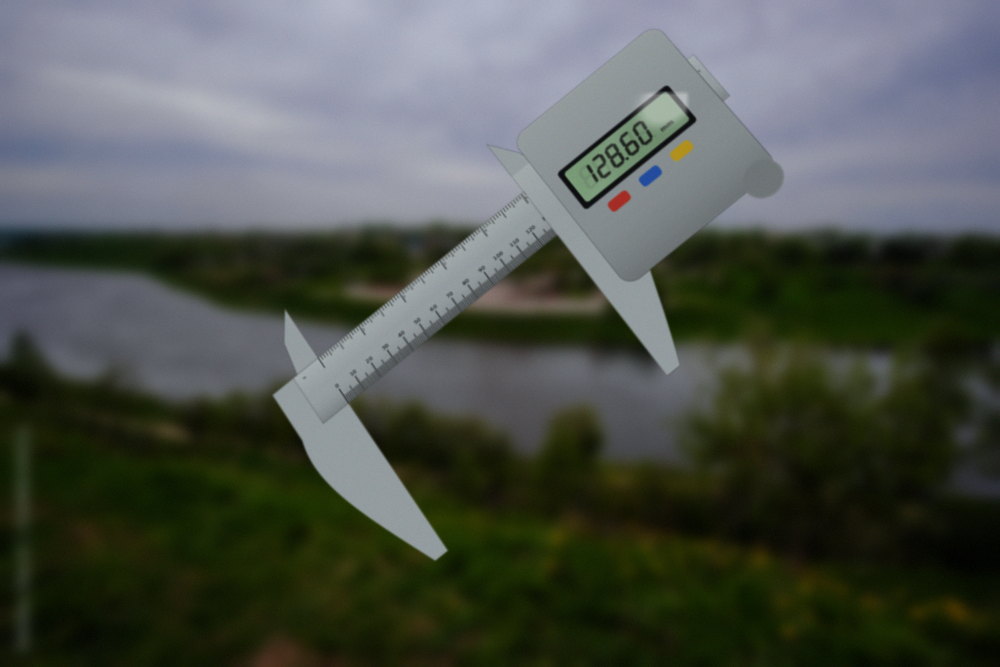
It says 128.60 mm
